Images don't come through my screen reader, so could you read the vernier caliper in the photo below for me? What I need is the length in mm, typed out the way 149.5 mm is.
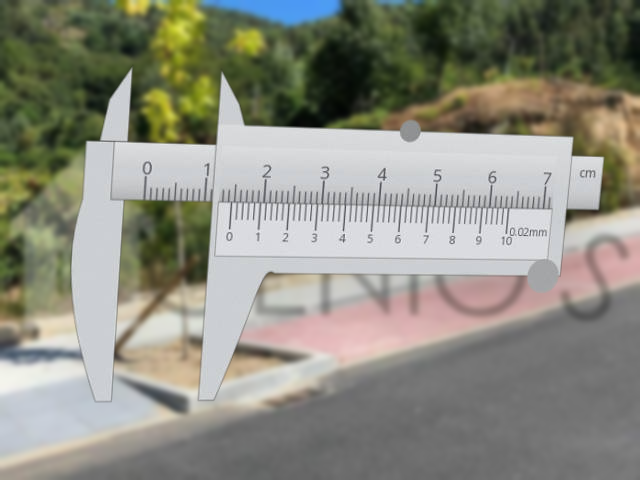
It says 14.5 mm
